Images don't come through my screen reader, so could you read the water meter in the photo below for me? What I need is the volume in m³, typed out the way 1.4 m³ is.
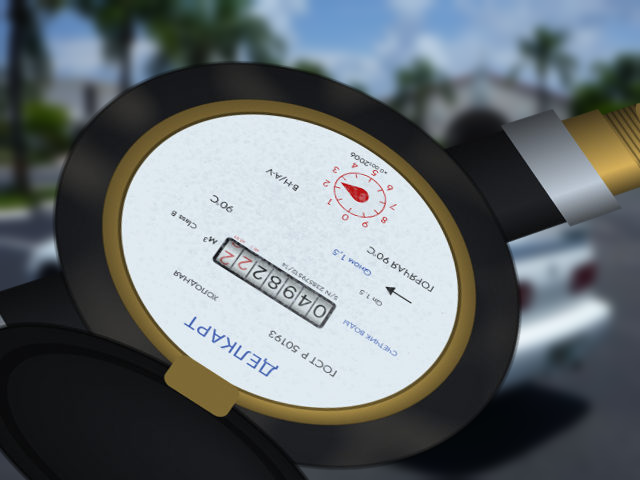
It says 4982.222 m³
